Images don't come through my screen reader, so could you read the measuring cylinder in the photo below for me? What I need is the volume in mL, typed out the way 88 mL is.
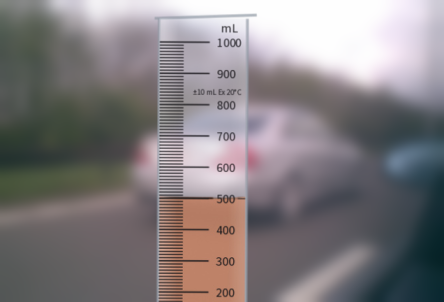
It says 500 mL
